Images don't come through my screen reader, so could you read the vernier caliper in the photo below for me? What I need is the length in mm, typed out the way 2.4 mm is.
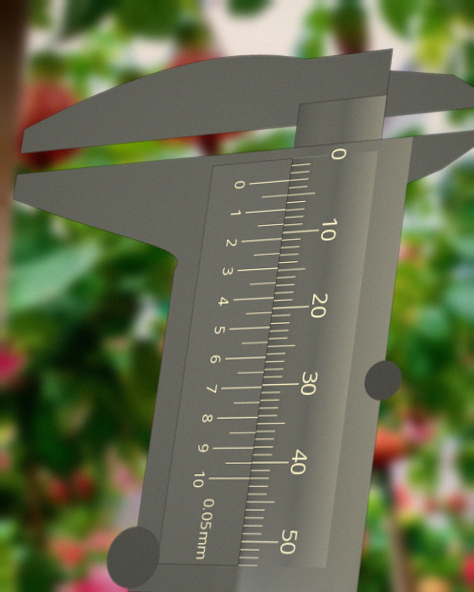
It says 3.0 mm
